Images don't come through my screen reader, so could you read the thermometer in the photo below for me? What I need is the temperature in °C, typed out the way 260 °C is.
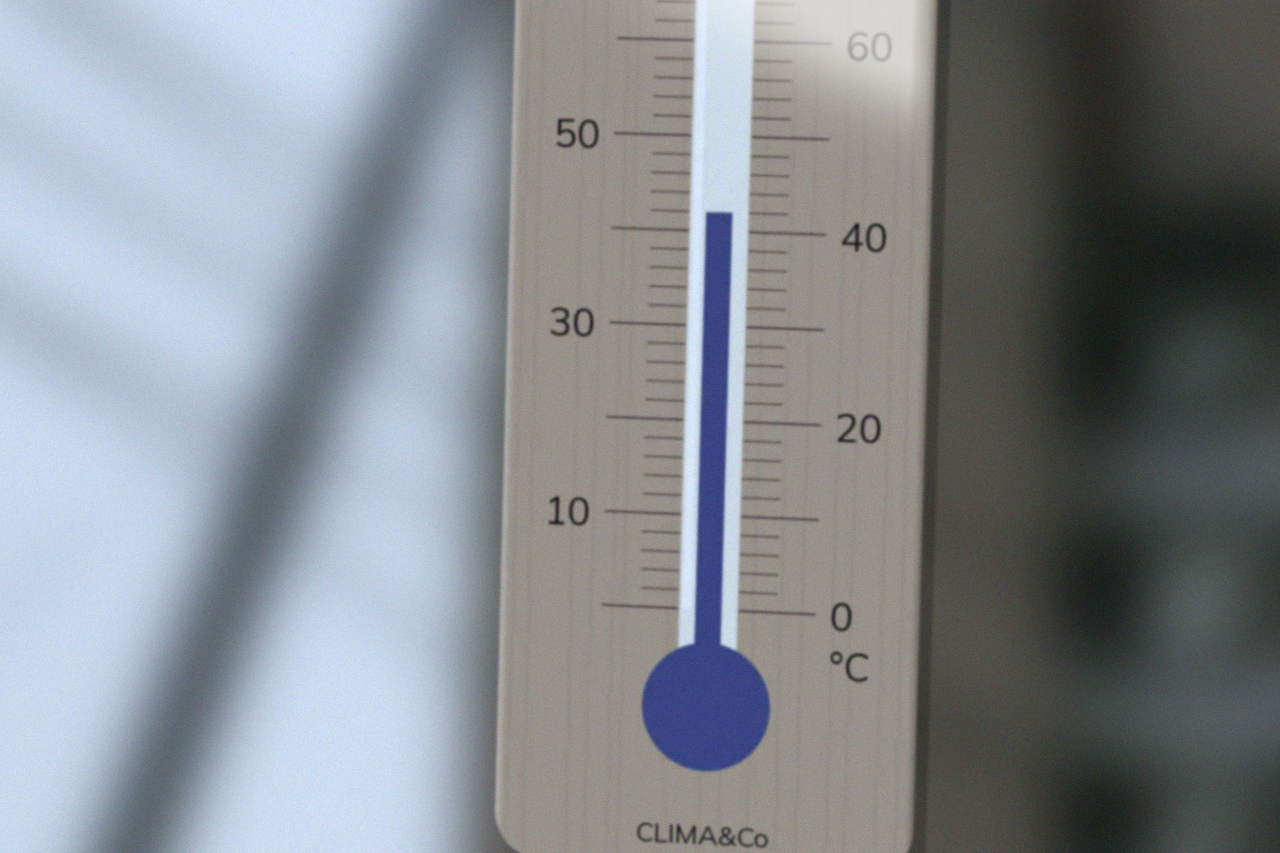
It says 42 °C
